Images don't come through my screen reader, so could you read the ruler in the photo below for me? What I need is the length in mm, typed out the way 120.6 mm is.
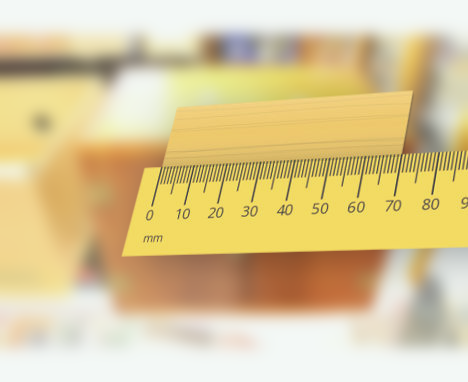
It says 70 mm
